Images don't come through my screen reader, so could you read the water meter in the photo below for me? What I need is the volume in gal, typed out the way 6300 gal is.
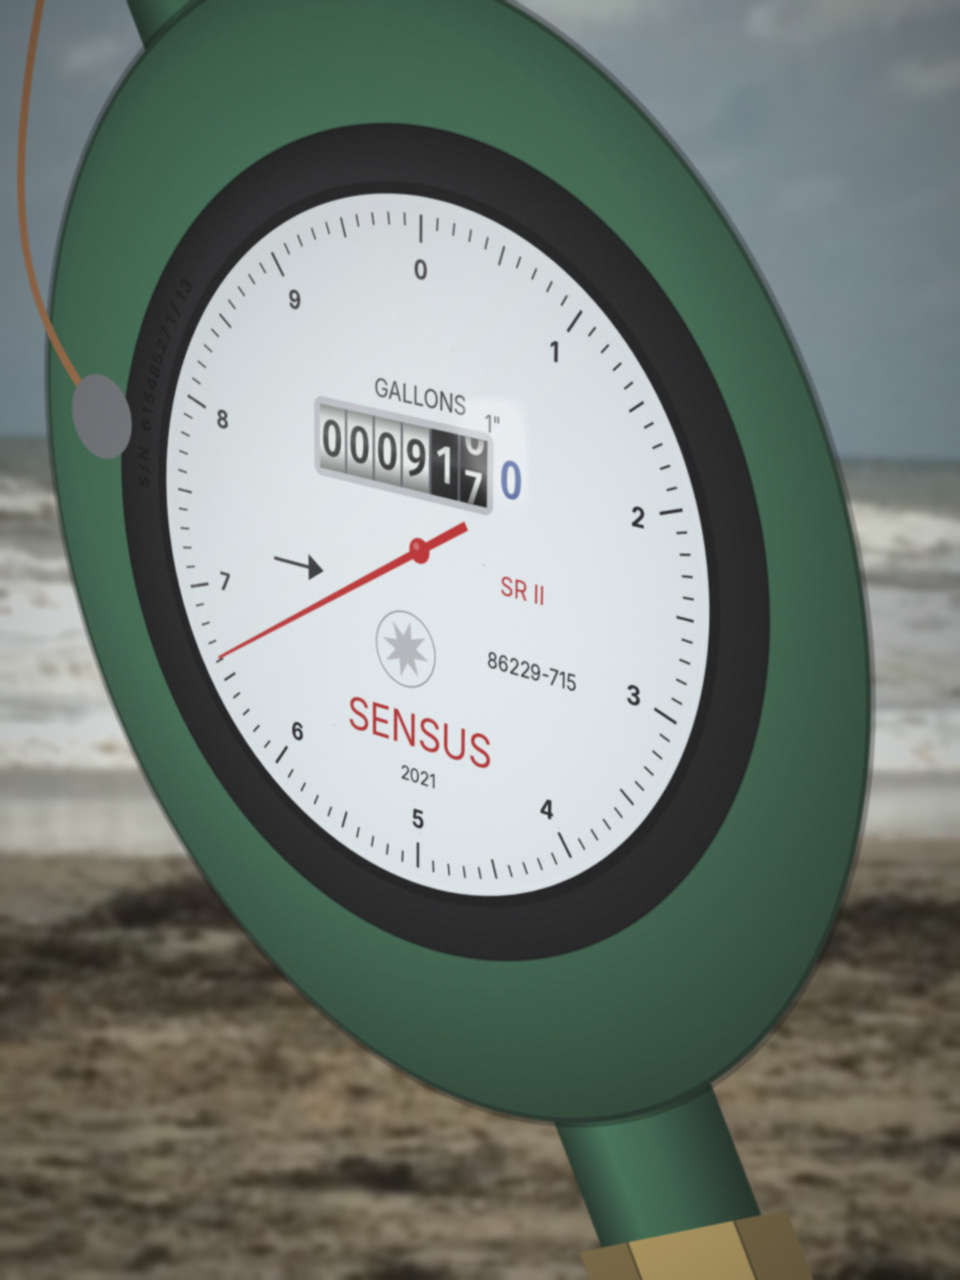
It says 9166.6 gal
